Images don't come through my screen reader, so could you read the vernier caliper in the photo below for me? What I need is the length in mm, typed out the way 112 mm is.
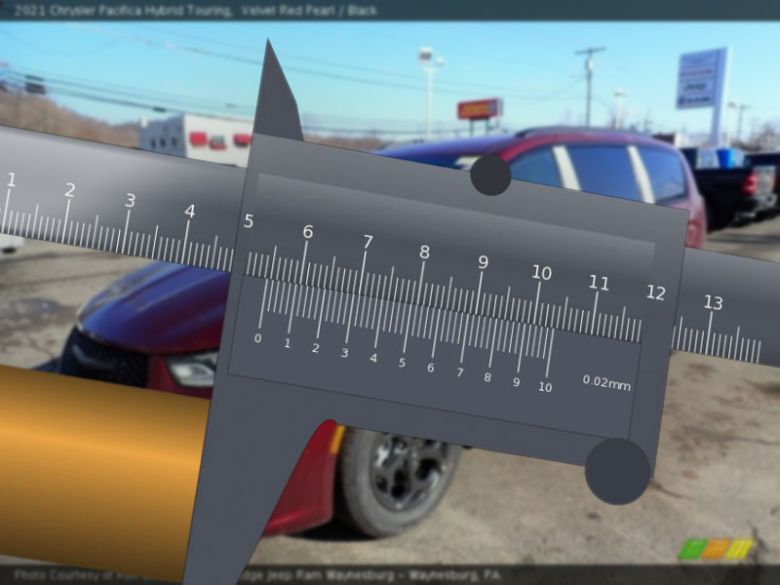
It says 54.4 mm
